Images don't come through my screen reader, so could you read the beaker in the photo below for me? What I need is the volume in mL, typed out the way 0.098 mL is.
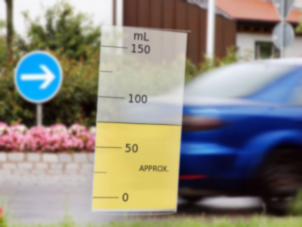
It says 75 mL
